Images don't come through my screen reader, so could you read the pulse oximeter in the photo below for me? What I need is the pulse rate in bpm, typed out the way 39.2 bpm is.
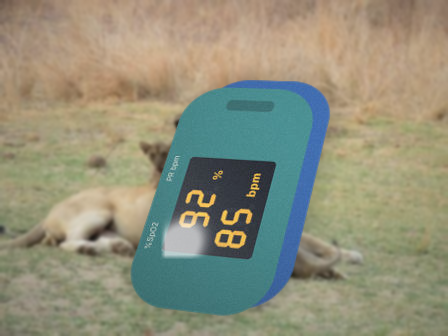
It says 85 bpm
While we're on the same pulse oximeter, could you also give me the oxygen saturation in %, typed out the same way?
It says 92 %
